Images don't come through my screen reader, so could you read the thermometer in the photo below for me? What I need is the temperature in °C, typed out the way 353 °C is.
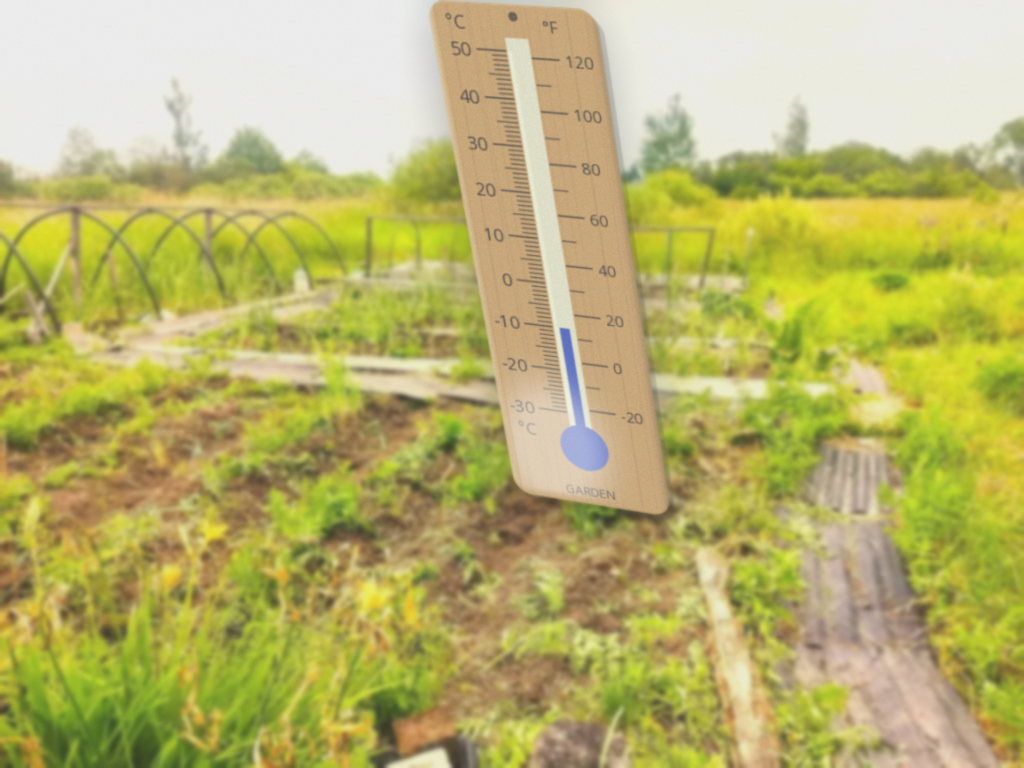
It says -10 °C
